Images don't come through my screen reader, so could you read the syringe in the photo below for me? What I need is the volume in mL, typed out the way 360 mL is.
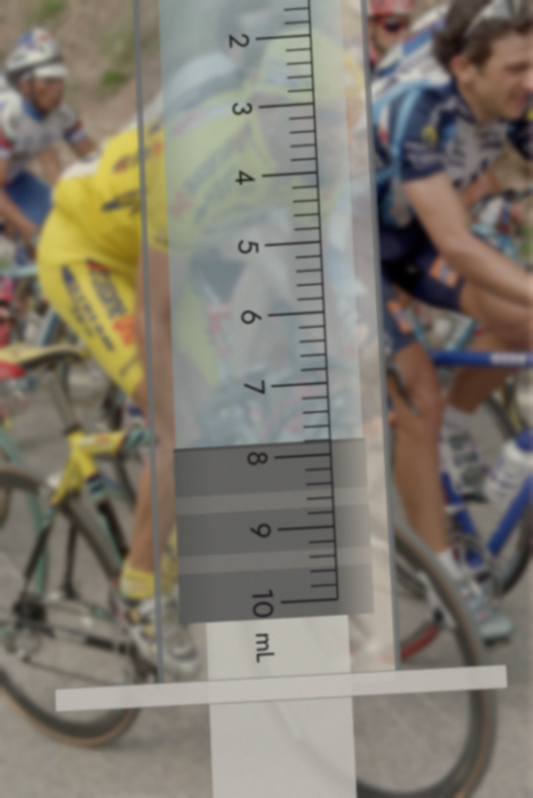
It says 7.8 mL
